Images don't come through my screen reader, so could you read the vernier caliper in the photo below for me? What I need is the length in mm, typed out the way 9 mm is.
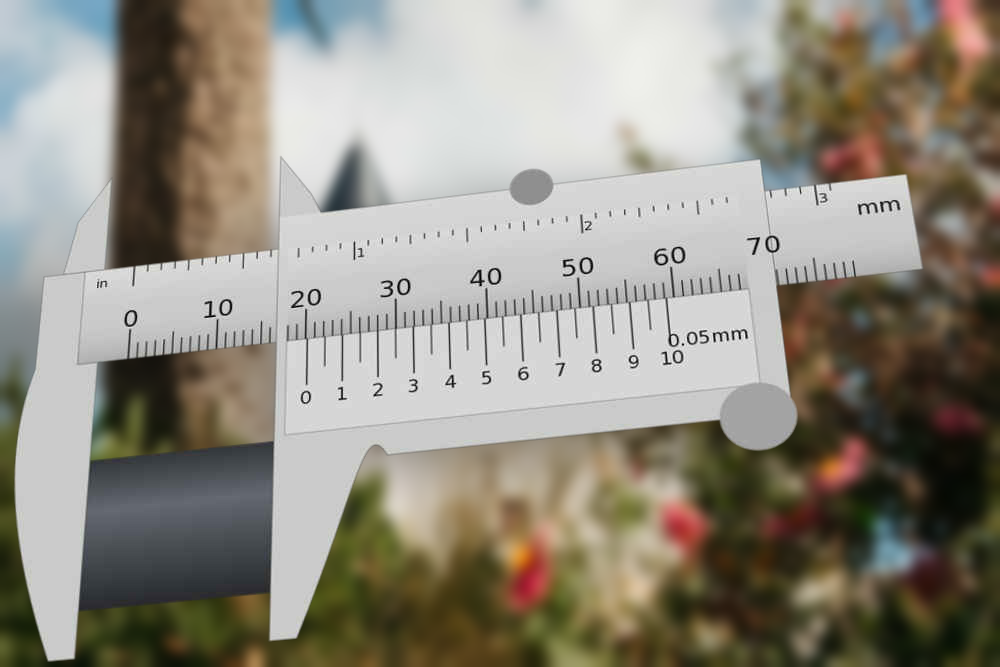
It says 20.2 mm
